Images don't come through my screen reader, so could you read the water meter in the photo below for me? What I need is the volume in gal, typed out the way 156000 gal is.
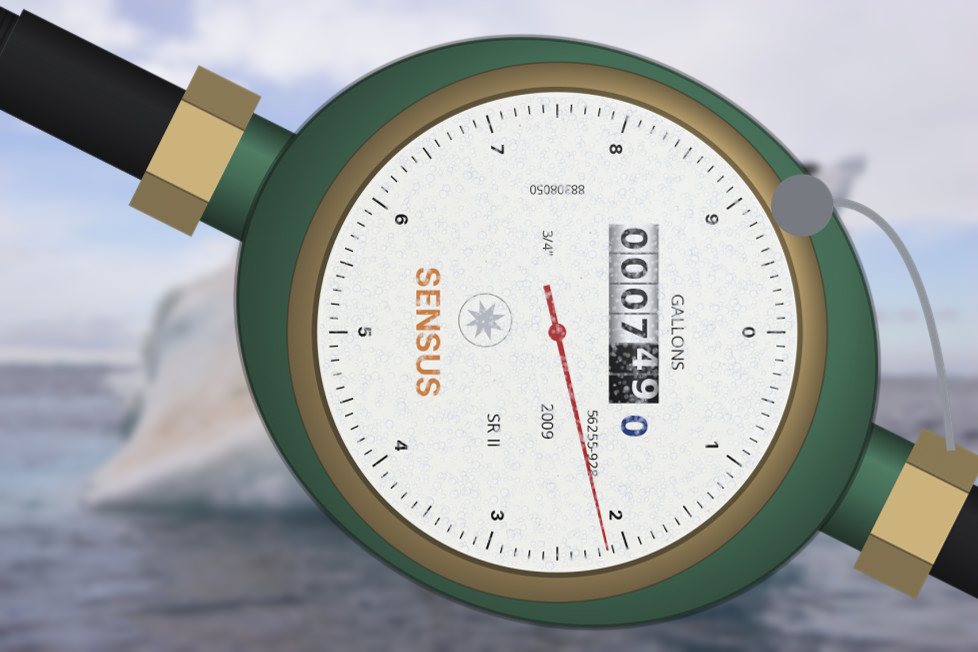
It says 7492.1 gal
